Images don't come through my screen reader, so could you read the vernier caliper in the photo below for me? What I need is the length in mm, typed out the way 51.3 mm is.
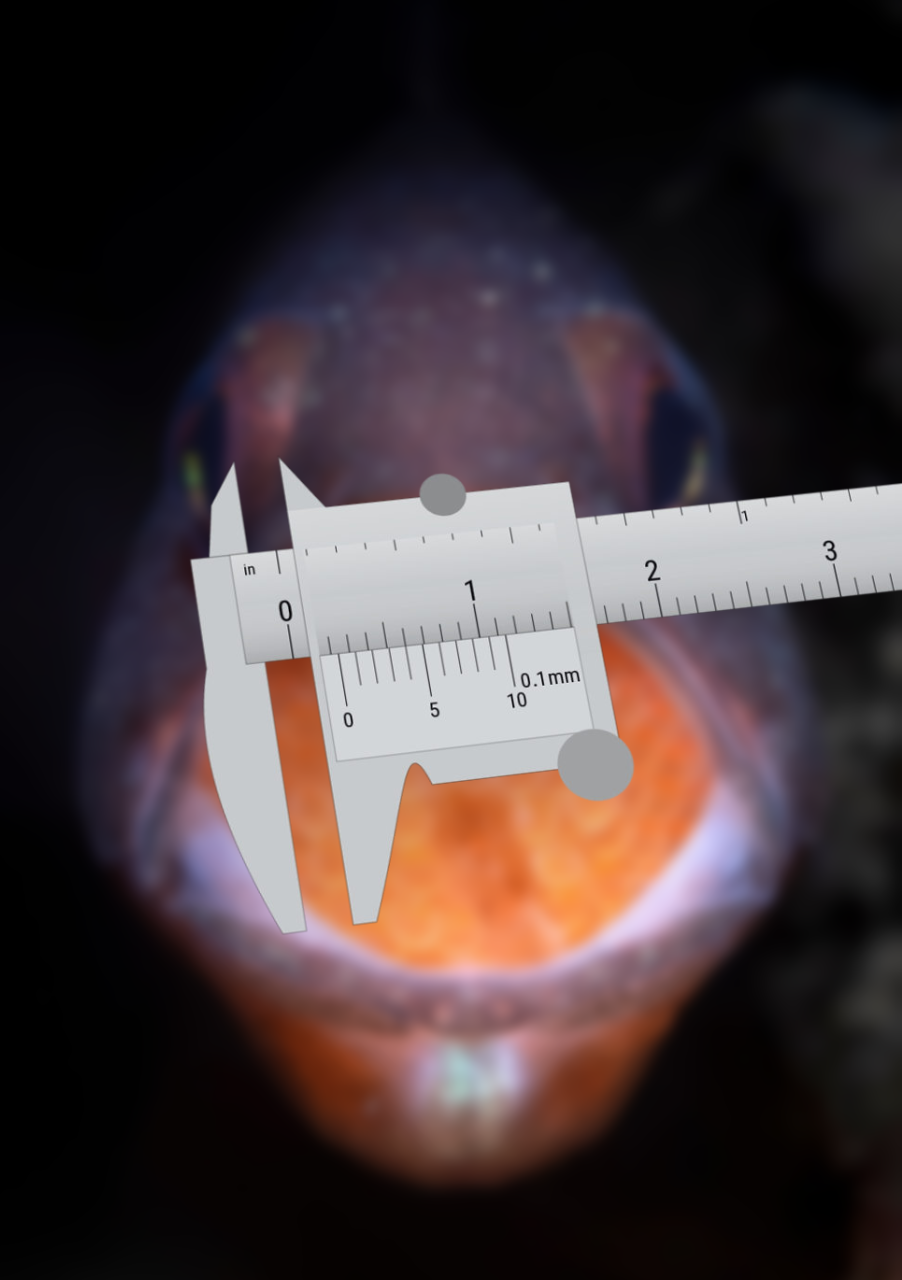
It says 2.4 mm
